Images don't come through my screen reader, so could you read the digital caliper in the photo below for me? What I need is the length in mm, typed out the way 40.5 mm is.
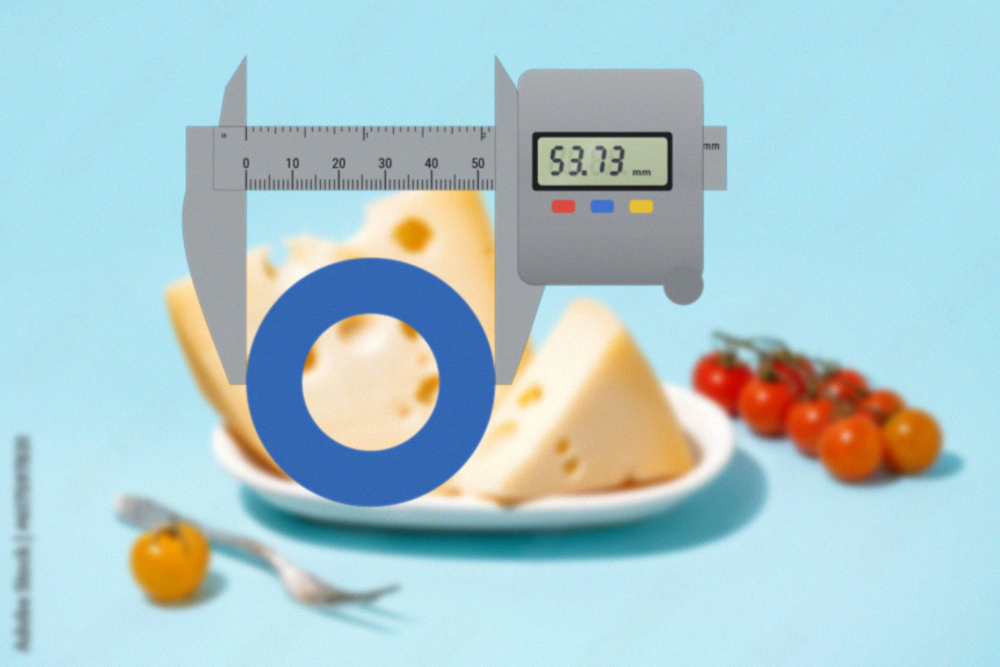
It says 53.73 mm
